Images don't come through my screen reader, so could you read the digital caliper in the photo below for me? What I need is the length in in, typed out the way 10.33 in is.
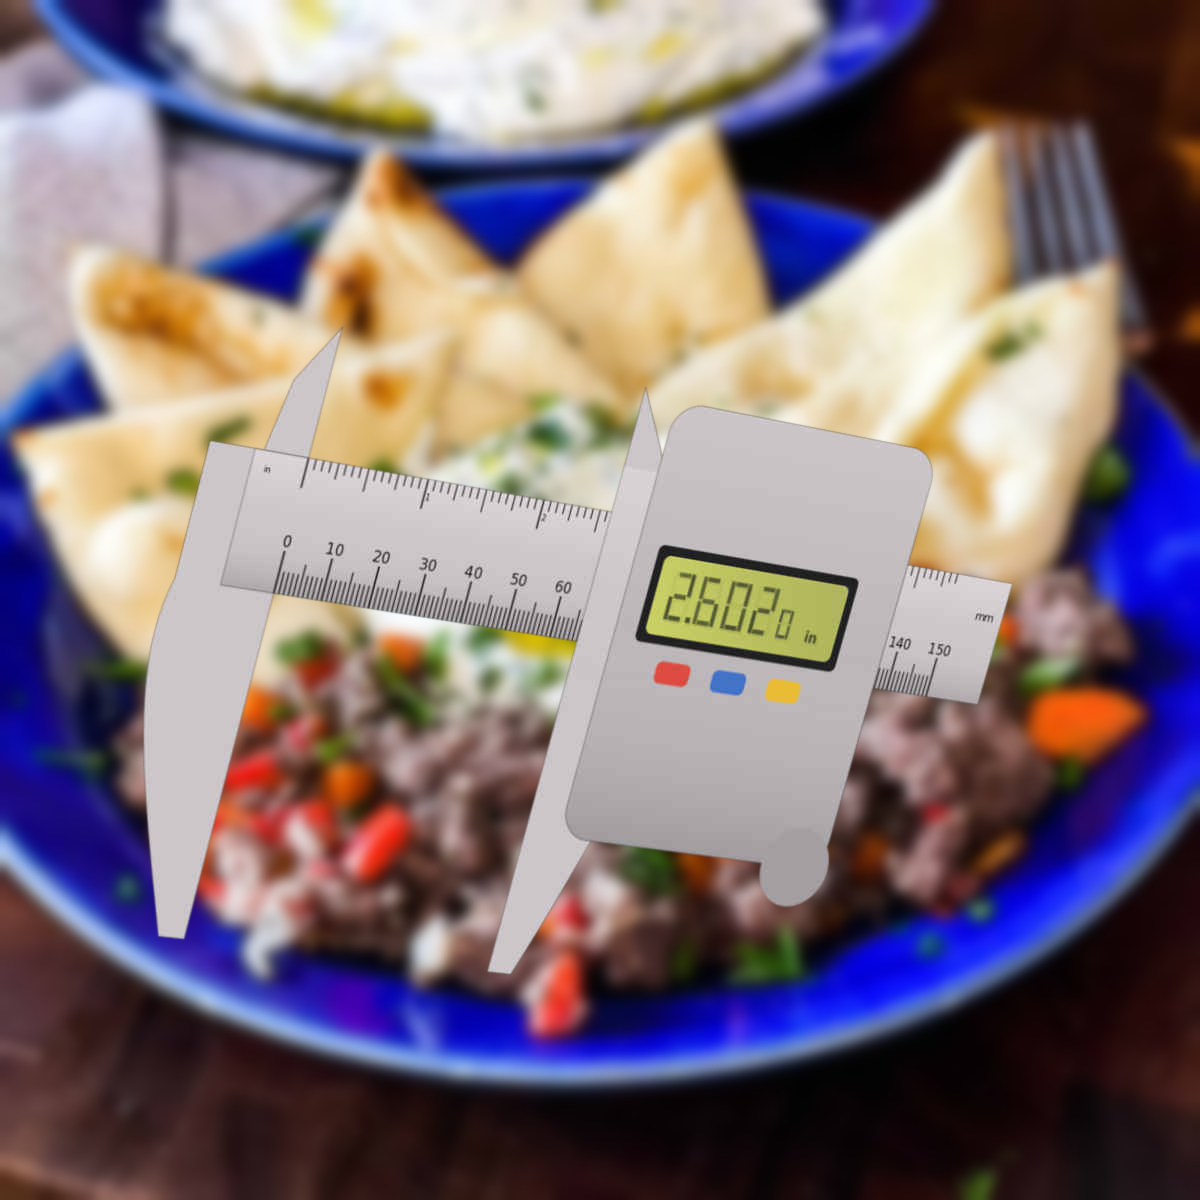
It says 2.6020 in
